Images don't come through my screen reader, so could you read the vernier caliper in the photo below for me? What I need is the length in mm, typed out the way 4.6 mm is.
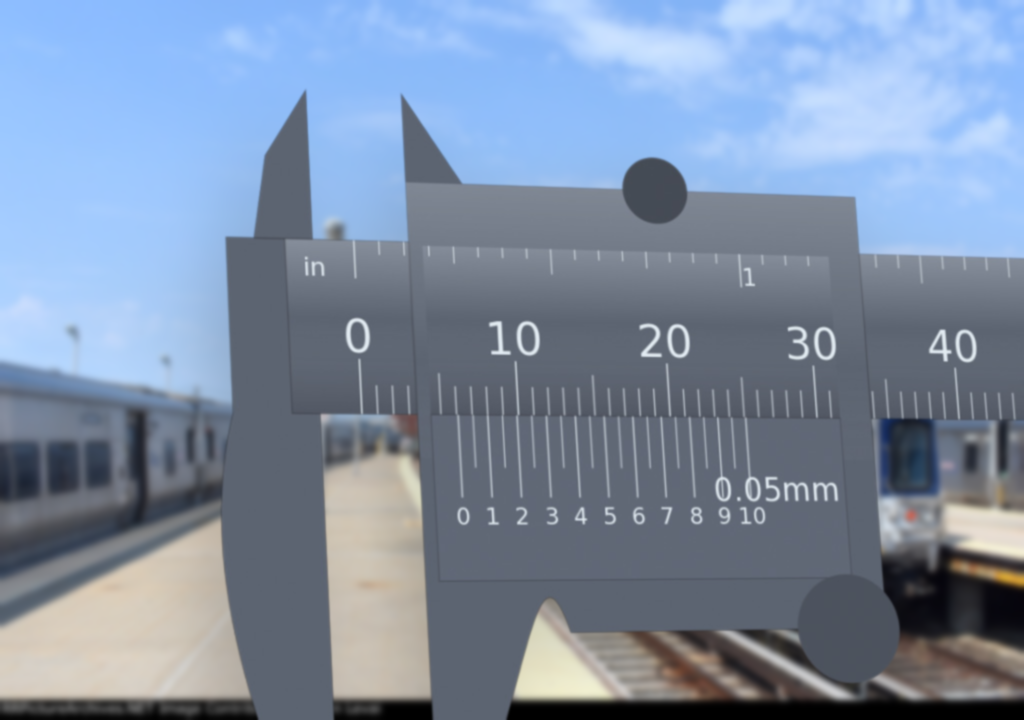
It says 6.1 mm
